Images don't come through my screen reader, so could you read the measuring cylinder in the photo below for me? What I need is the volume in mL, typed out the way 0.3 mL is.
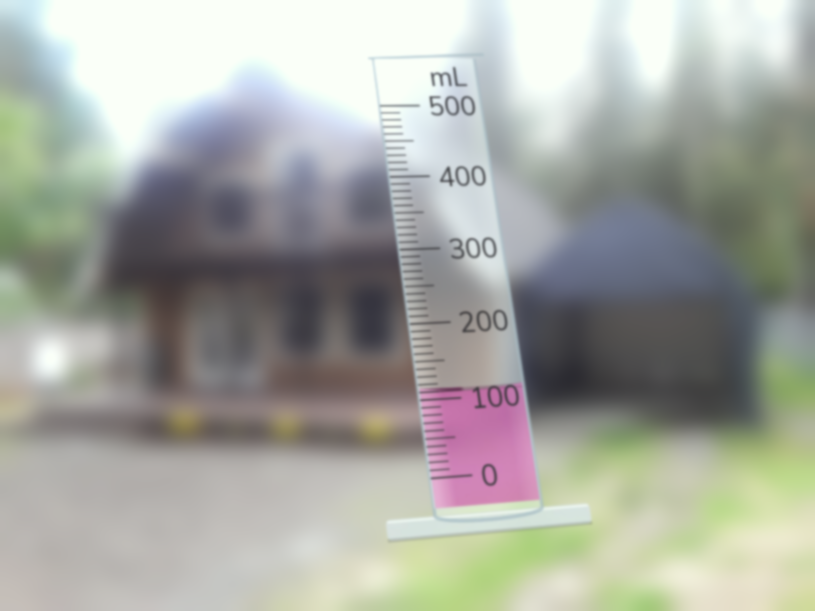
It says 110 mL
